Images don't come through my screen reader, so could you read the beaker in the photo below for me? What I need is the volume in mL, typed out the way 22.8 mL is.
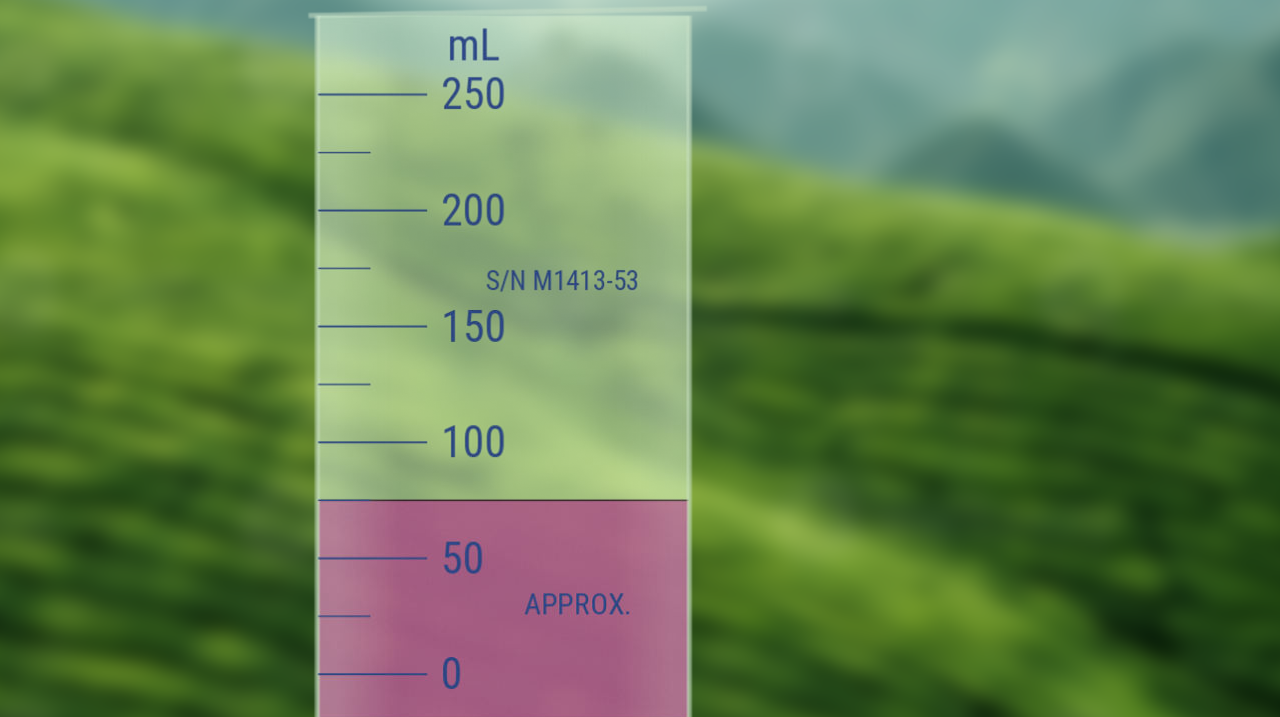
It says 75 mL
